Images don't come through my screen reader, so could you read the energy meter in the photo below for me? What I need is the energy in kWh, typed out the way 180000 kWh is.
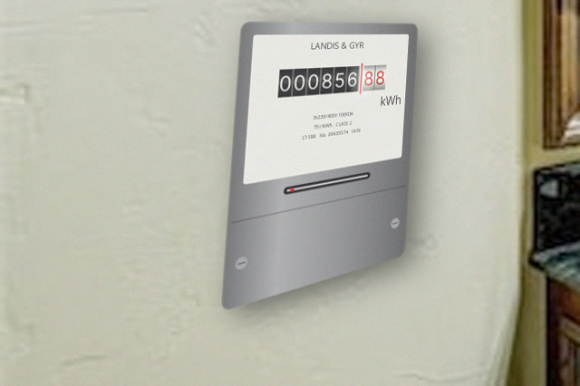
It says 856.88 kWh
